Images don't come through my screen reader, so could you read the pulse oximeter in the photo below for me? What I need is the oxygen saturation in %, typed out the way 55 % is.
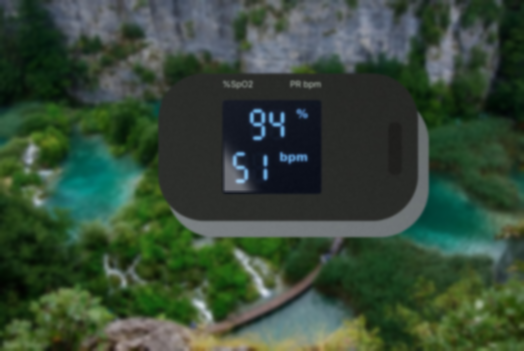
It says 94 %
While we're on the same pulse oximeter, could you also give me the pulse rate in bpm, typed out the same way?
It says 51 bpm
